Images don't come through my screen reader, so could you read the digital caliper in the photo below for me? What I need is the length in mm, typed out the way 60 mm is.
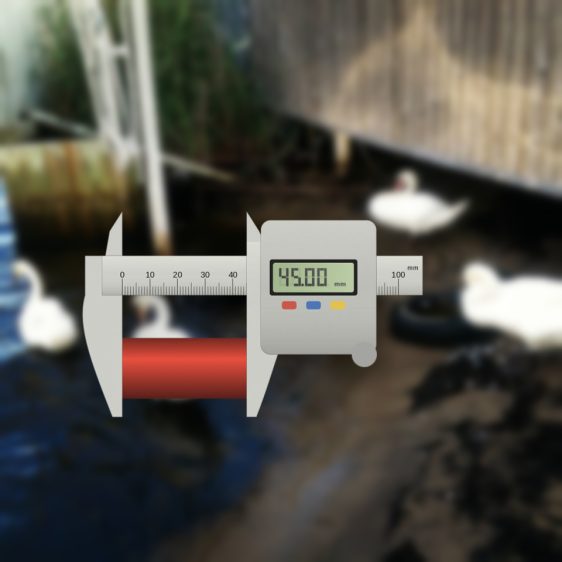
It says 45.00 mm
